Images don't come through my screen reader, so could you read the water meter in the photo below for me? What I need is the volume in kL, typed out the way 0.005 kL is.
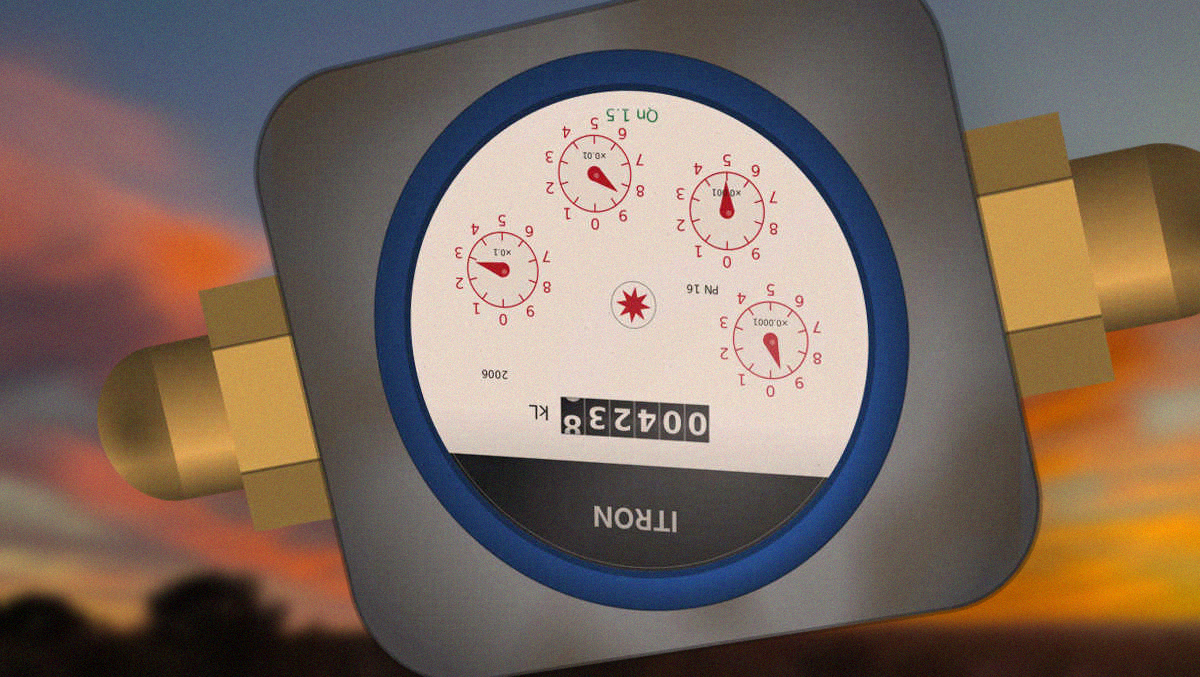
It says 4238.2849 kL
